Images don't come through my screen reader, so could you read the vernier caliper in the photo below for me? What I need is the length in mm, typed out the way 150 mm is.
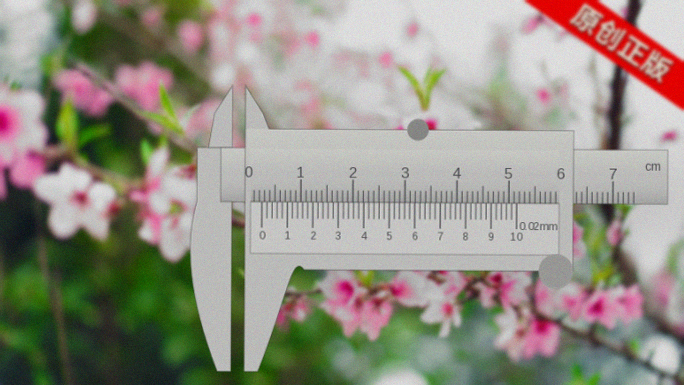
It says 2.5 mm
